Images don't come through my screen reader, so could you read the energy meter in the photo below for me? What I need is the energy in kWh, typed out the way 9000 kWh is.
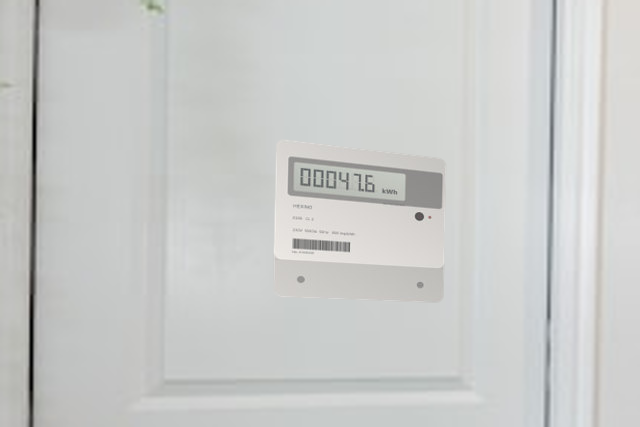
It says 47.6 kWh
